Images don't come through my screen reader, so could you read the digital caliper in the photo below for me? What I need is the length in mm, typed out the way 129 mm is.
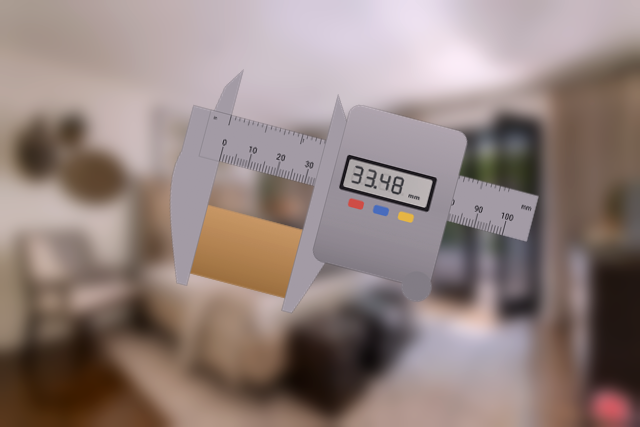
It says 33.48 mm
